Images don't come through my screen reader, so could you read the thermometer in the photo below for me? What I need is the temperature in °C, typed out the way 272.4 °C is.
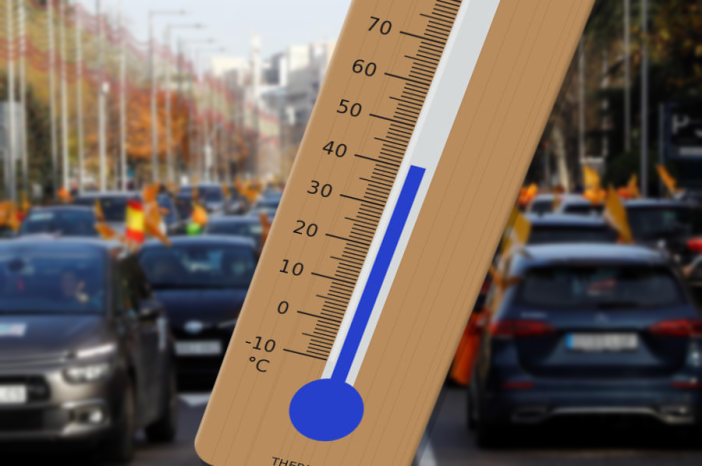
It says 41 °C
